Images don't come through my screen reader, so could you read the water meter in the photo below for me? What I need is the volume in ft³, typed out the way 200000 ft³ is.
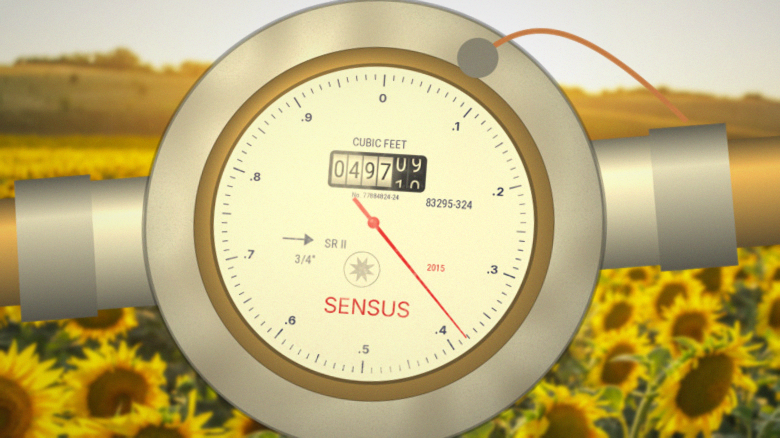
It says 49709.38 ft³
